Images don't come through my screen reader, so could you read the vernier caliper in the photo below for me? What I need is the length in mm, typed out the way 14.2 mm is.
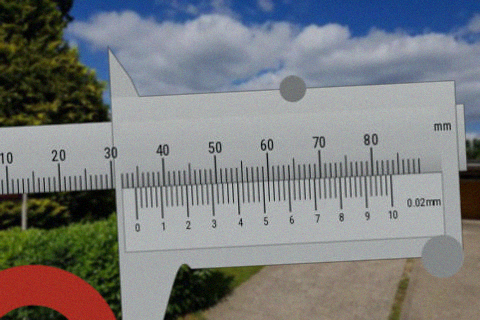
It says 34.5 mm
